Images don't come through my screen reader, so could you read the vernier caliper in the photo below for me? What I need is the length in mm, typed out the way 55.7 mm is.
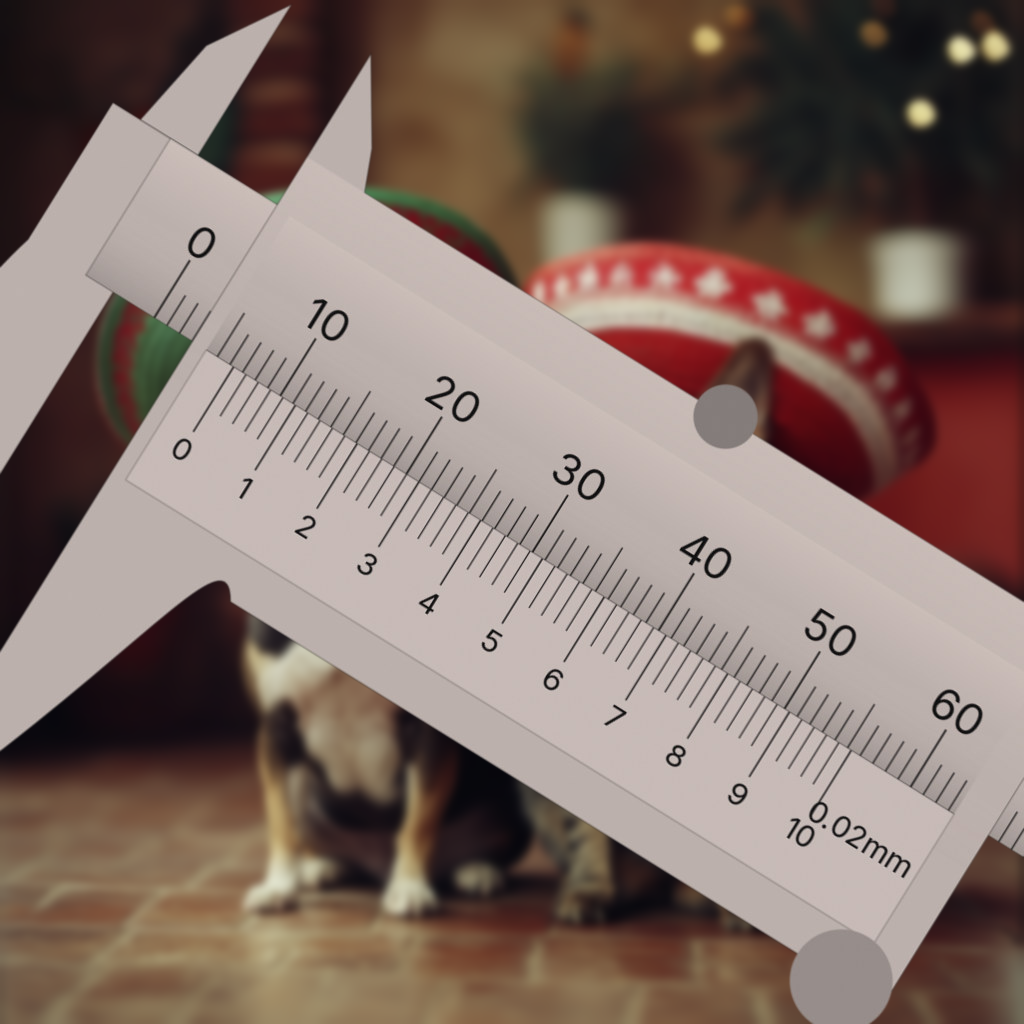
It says 6.3 mm
